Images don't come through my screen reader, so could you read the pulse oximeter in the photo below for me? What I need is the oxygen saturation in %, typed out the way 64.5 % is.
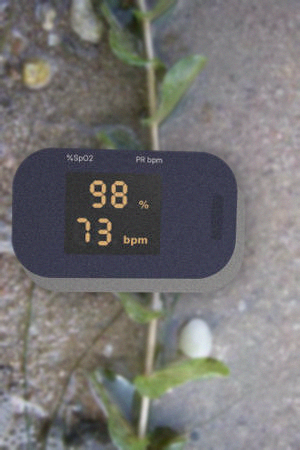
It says 98 %
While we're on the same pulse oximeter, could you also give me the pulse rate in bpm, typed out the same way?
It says 73 bpm
